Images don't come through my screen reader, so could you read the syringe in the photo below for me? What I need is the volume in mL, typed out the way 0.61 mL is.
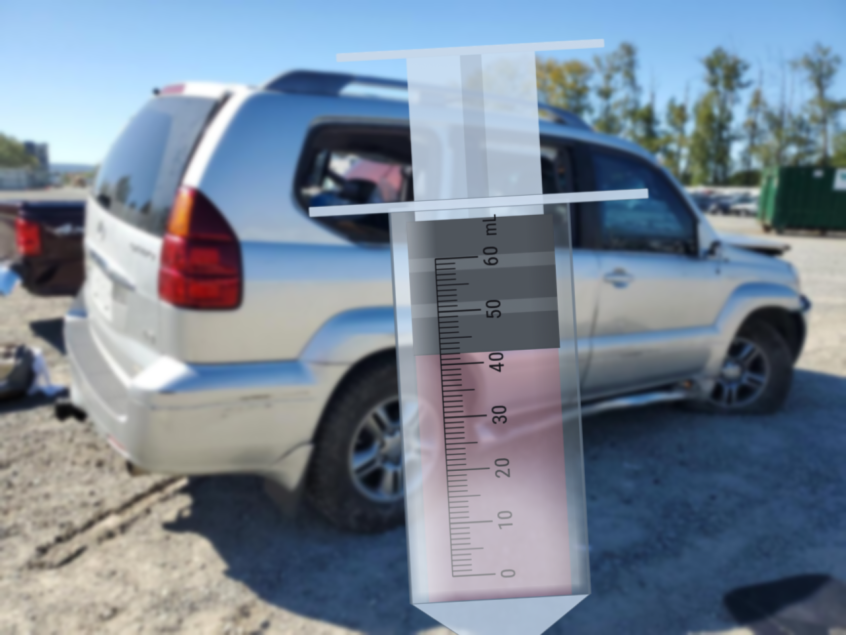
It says 42 mL
